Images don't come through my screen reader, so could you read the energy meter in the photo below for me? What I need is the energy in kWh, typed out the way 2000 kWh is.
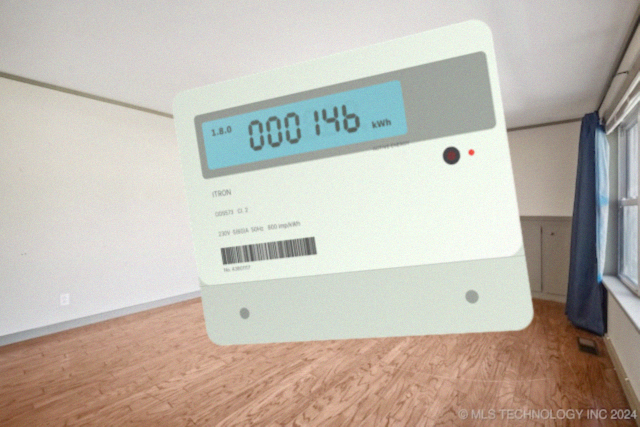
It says 146 kWh
